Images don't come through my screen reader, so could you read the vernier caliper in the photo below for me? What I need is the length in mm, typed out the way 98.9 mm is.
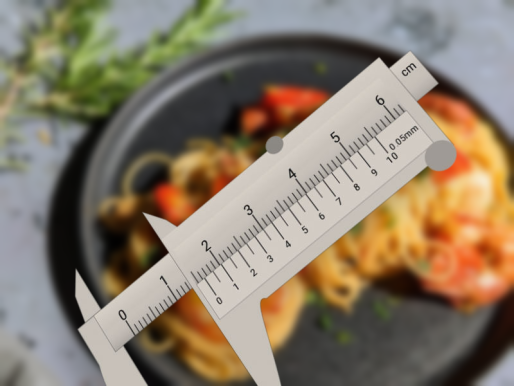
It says 16.4 mm
